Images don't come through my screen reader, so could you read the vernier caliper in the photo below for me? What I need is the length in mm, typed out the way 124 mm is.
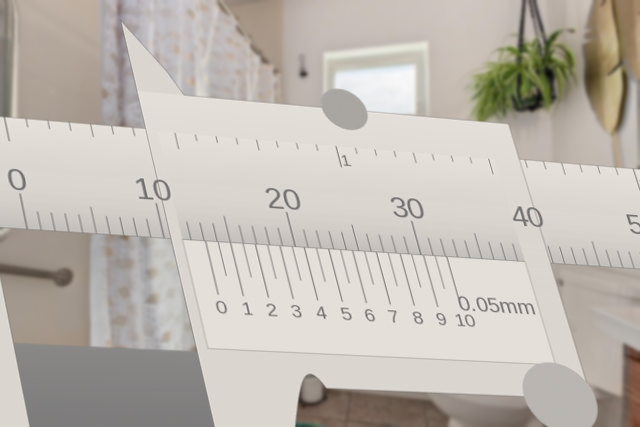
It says 13.1 mm
